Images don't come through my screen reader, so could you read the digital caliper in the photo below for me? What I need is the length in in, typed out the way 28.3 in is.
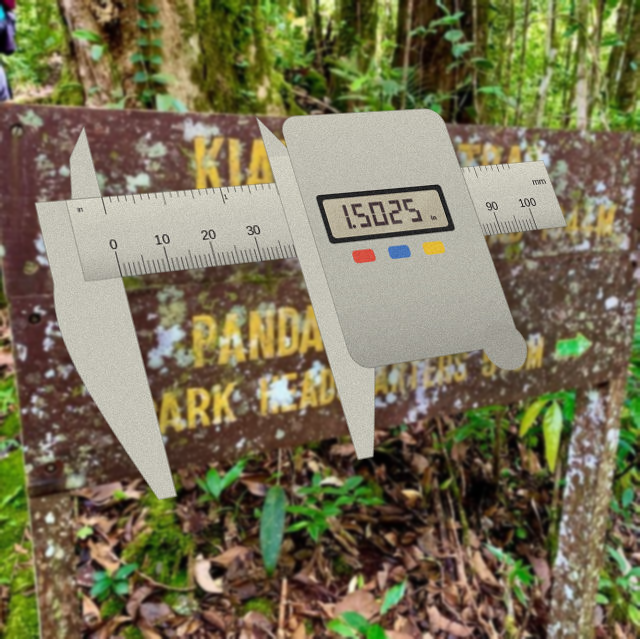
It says 1.5025 in
